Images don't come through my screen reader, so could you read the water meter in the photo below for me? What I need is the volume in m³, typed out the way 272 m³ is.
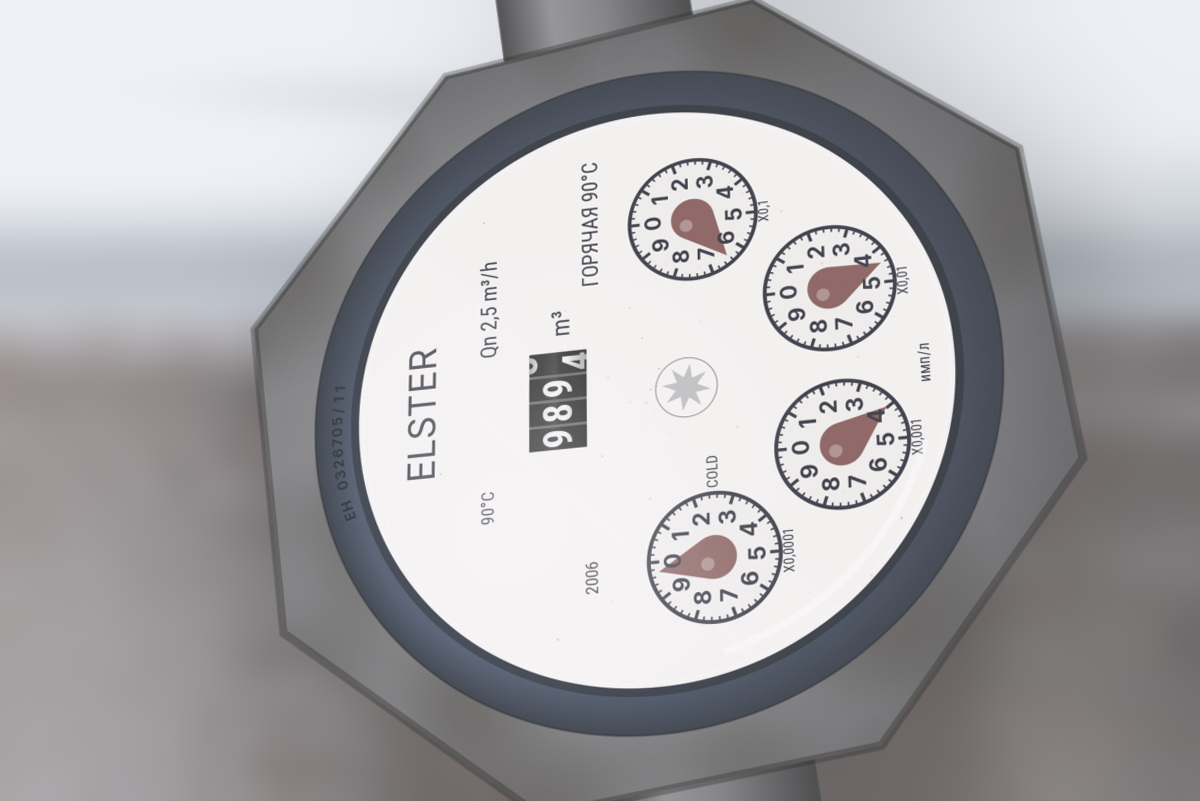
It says 9893.6439 m³
